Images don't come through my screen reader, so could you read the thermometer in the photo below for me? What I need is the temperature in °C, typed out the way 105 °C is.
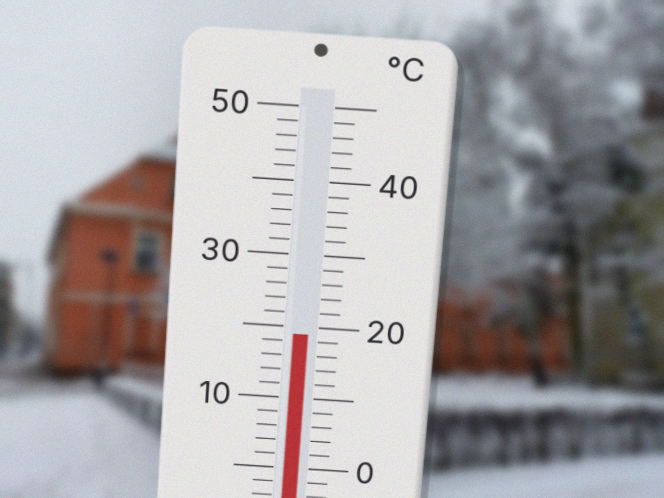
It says 19 °C
